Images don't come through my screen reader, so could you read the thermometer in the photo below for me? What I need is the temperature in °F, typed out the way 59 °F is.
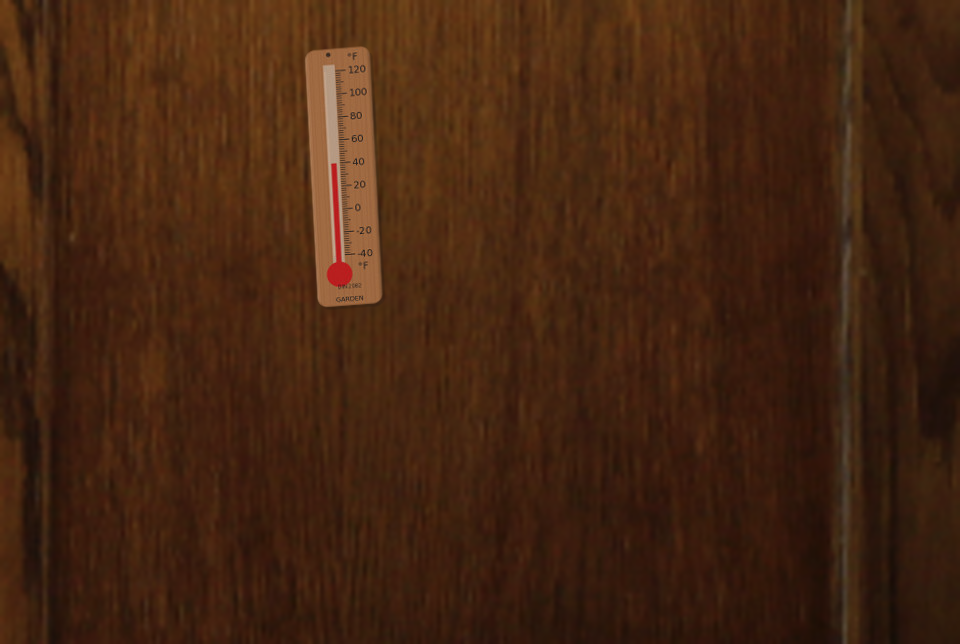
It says 40 °F
